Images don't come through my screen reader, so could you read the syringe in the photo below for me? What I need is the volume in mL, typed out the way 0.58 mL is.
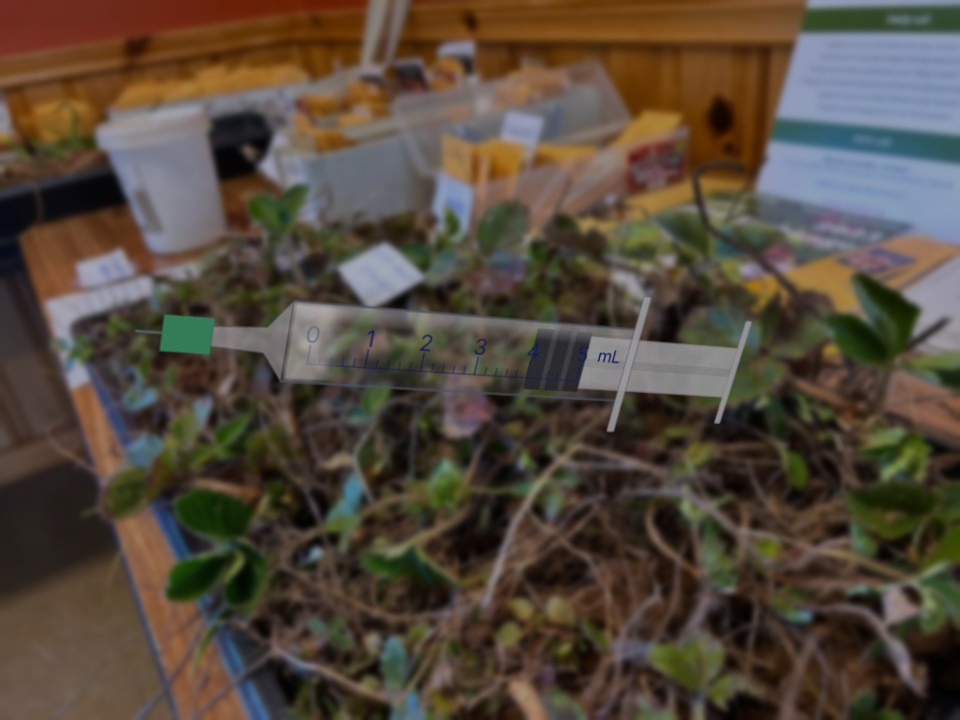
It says 4 mL
